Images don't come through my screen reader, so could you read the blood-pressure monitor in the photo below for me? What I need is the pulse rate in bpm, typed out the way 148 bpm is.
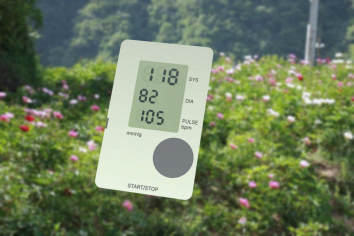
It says 105 bpm
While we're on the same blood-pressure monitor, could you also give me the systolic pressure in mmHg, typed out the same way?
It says 118 mmHg
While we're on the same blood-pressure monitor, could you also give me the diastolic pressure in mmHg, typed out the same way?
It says 82 mmHg
